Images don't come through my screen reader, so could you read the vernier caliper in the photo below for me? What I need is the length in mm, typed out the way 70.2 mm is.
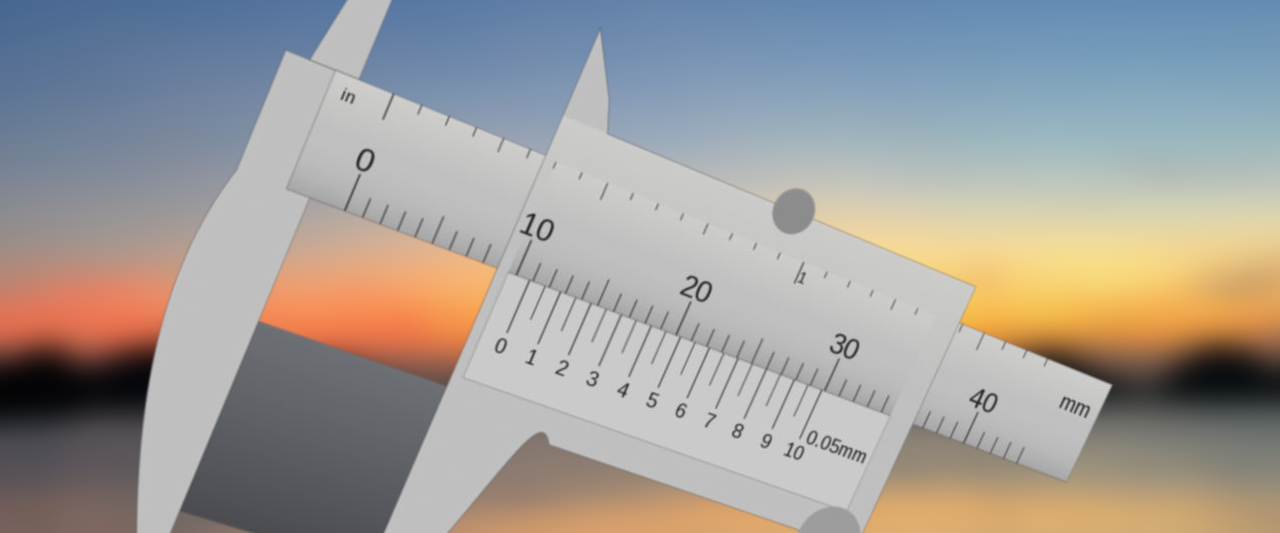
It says 10.8 mm
